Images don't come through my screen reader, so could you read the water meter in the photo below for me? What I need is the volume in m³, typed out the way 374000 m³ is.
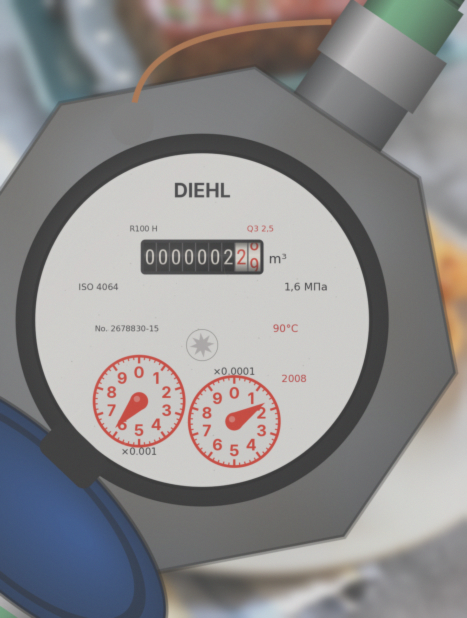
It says 2.2861 m³
